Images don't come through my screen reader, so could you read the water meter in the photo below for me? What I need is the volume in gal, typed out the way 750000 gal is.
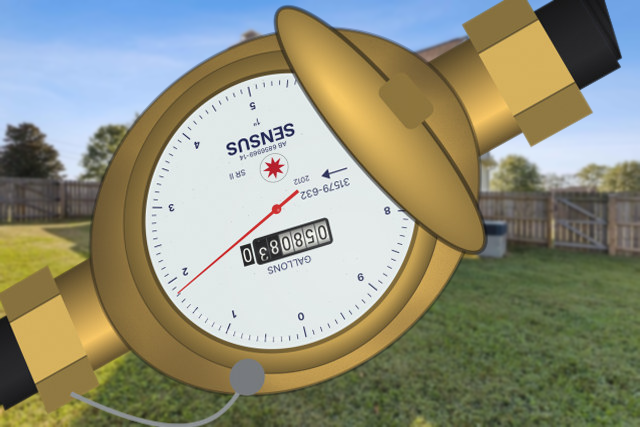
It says 580831.8 gal
